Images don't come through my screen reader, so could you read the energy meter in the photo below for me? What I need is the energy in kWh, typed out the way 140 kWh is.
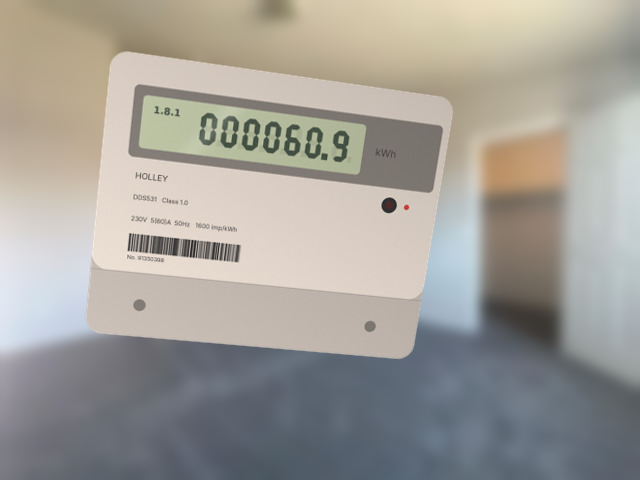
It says 60.9 kWh
